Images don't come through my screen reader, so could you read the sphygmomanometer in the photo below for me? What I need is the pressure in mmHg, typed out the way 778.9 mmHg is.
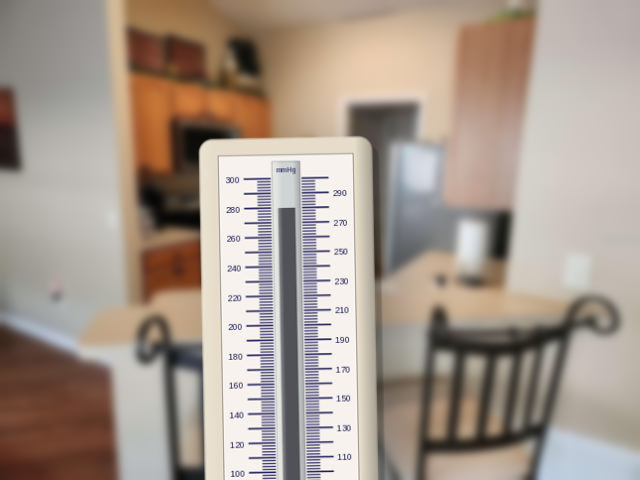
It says 280 mmHg
